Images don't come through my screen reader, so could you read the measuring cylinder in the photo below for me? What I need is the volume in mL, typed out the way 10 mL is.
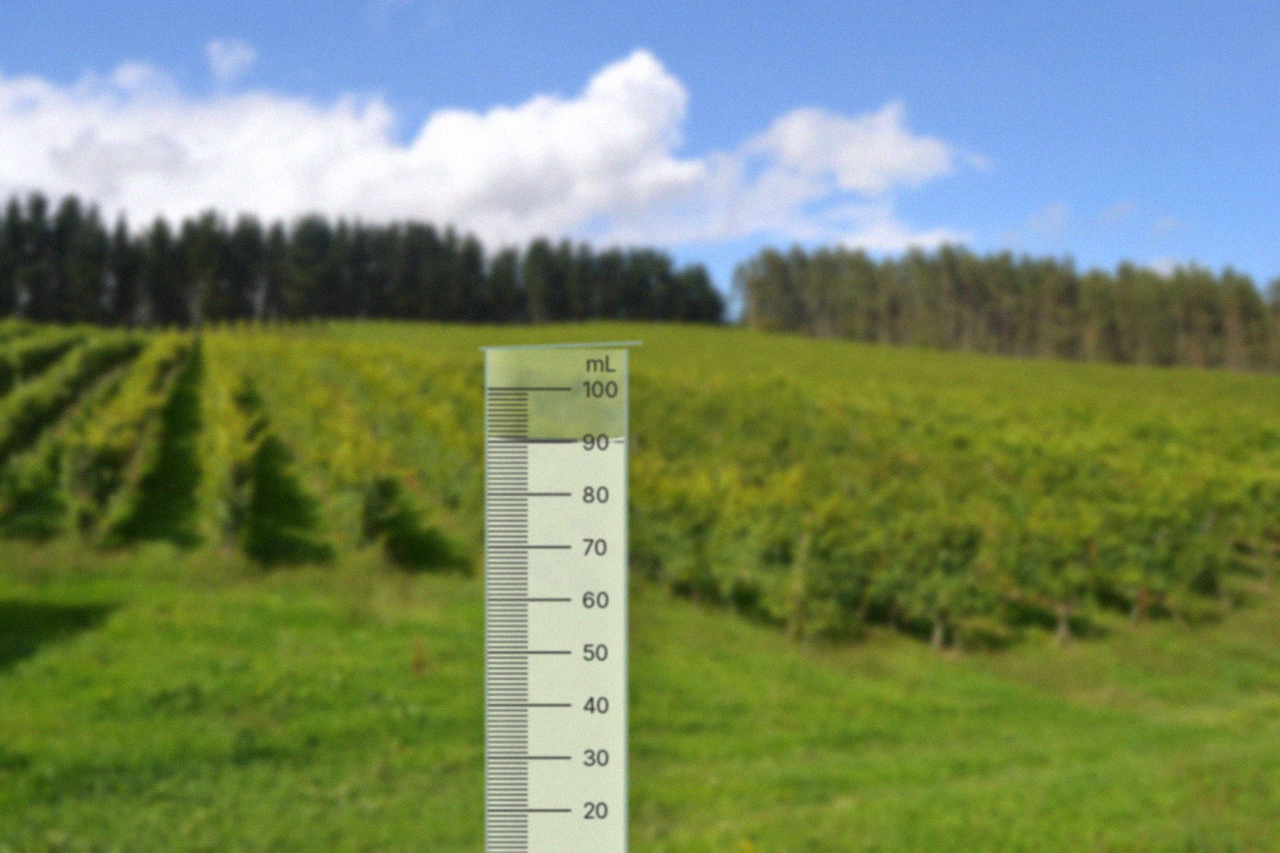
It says 90 mL
